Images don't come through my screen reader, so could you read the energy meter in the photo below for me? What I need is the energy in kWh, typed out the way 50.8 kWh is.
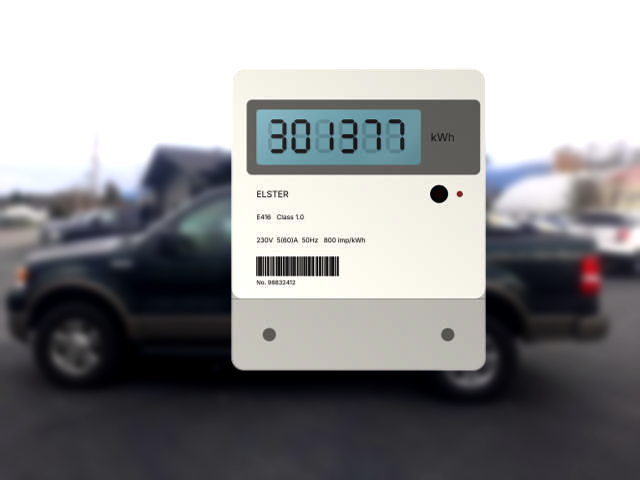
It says 301377 kWh
